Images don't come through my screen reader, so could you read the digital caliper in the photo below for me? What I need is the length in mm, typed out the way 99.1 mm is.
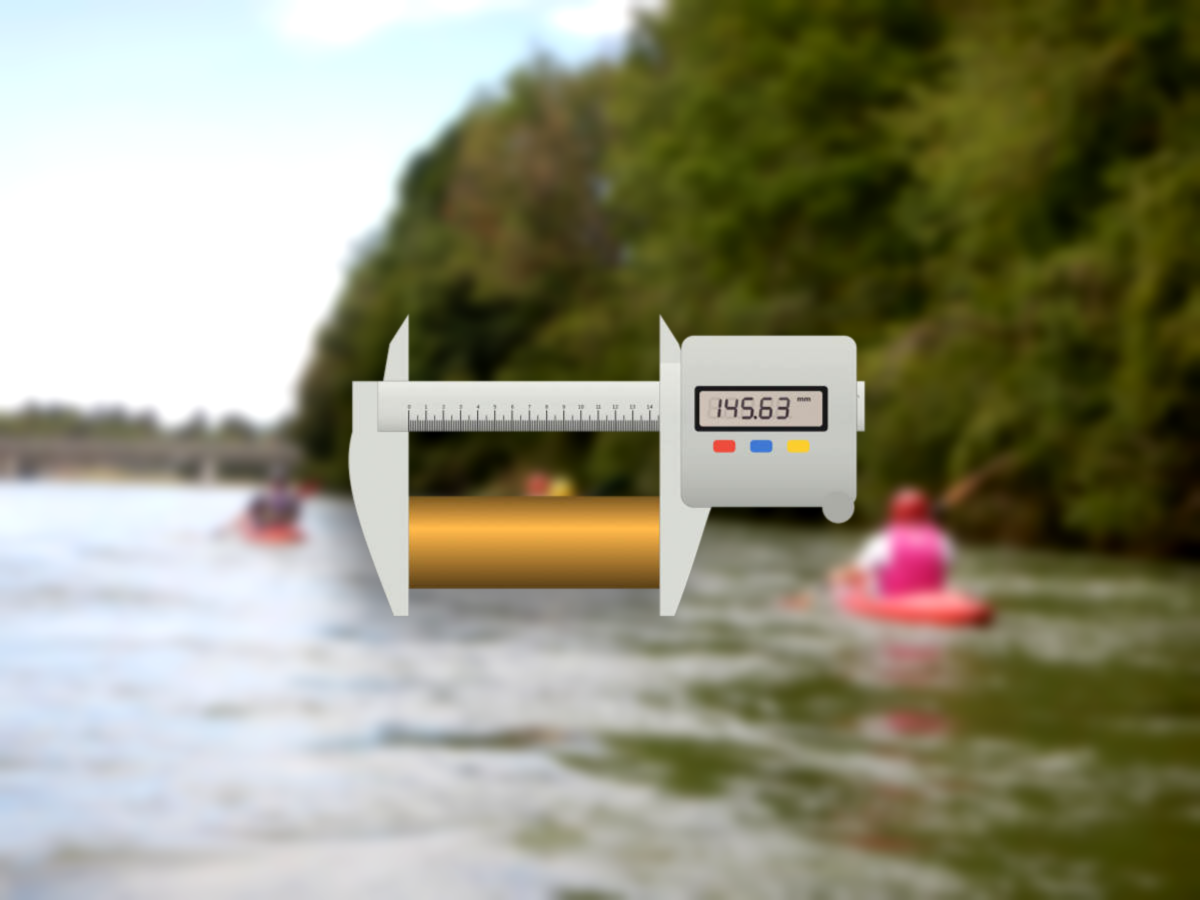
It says 145.63 mm
